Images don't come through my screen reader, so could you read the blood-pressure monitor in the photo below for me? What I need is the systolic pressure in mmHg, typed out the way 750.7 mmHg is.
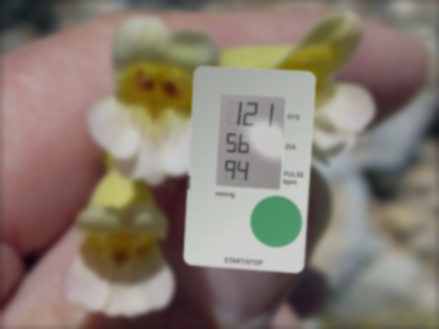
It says 121 mmHg
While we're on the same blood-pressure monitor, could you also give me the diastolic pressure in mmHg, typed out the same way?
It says 56 mmHg
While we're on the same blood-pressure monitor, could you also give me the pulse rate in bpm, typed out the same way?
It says 94 bpm
